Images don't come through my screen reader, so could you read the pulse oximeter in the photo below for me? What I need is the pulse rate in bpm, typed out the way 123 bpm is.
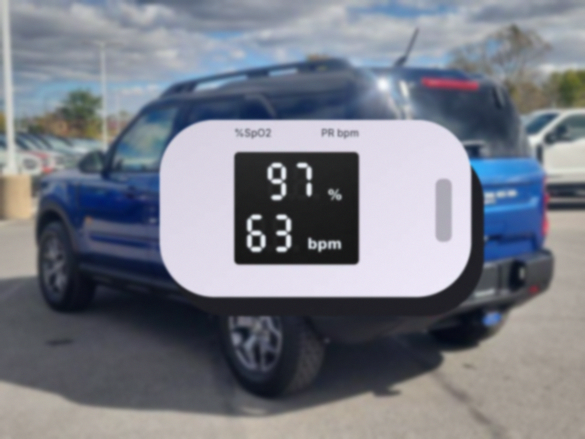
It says 63 bpm
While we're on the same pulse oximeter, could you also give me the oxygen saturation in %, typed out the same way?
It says 97 %
